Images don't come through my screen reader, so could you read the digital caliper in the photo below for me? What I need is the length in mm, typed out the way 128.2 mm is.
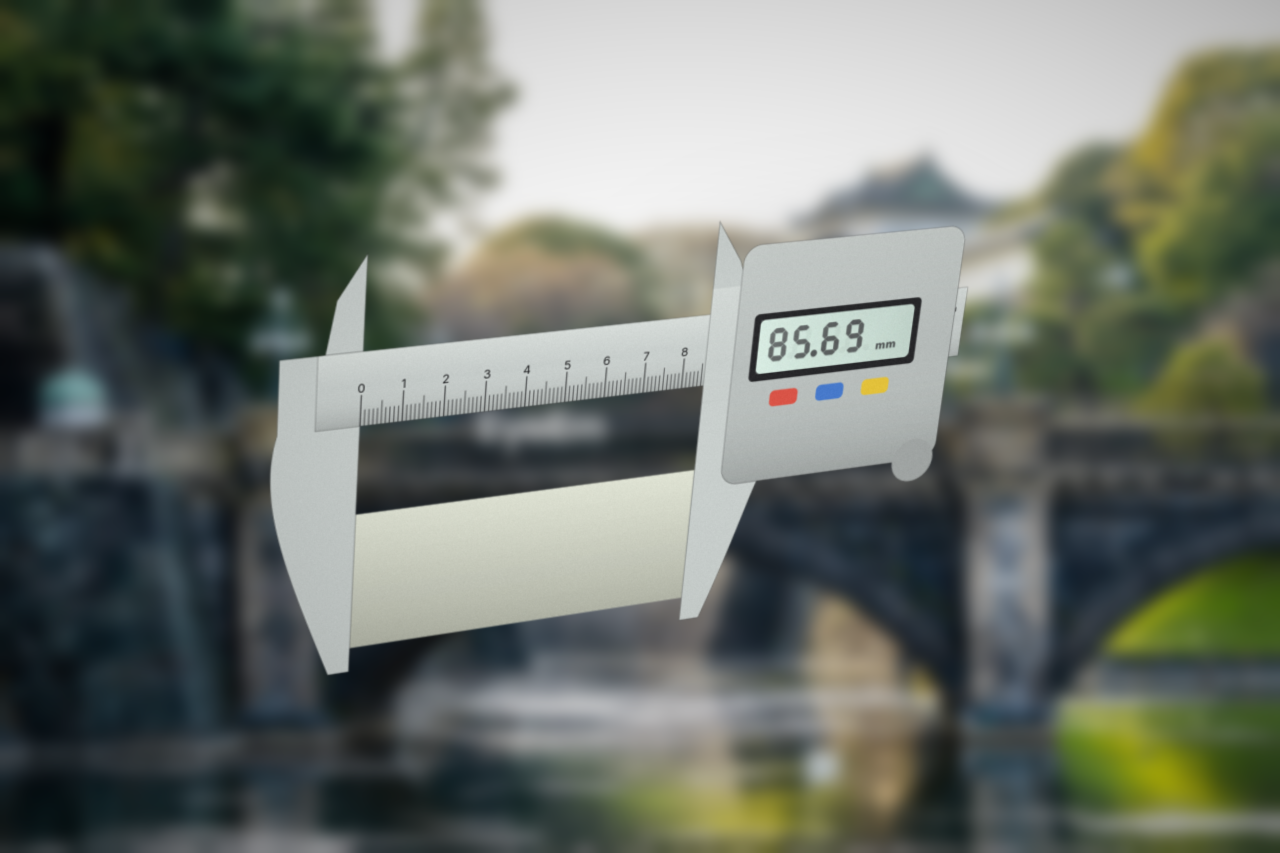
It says 85.69 mm
